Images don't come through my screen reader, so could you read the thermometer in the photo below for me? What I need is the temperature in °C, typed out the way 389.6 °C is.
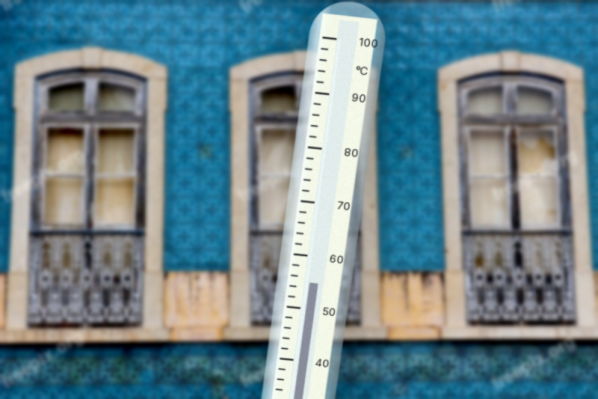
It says 55 °C
